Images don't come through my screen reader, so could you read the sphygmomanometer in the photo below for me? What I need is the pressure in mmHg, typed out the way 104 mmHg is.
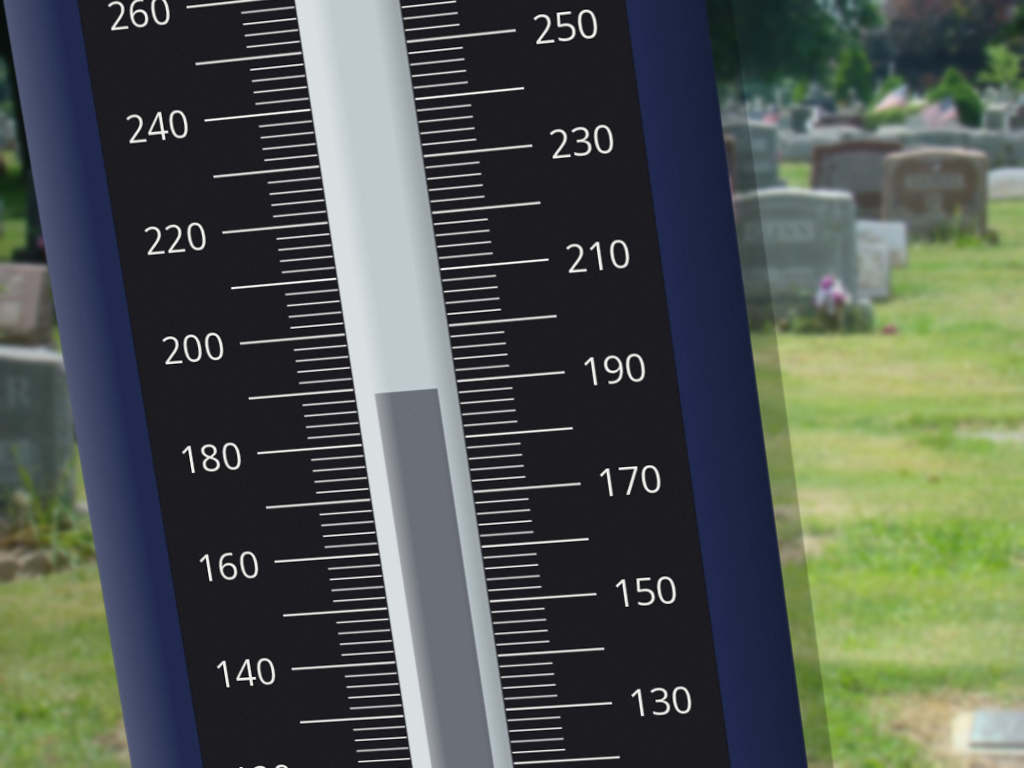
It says 189 mmHg
